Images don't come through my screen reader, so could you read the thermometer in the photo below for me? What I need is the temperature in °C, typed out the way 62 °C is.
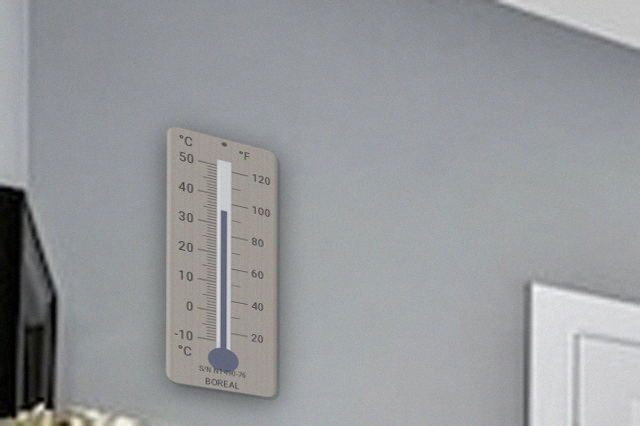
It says 35 °C
